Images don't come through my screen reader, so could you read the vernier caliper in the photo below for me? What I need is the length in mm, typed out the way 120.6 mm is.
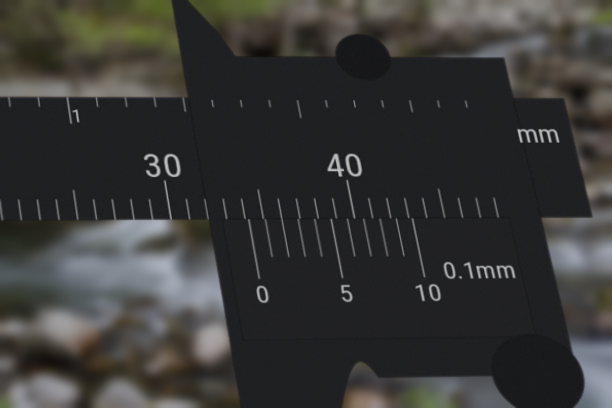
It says 34.2 mm
